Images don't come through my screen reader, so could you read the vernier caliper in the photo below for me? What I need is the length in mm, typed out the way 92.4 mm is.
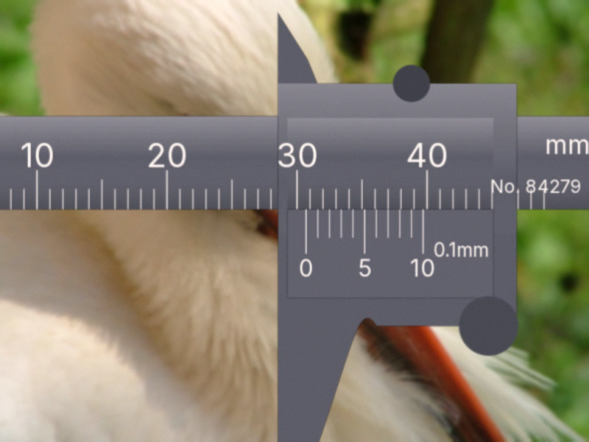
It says 30.7 mm
